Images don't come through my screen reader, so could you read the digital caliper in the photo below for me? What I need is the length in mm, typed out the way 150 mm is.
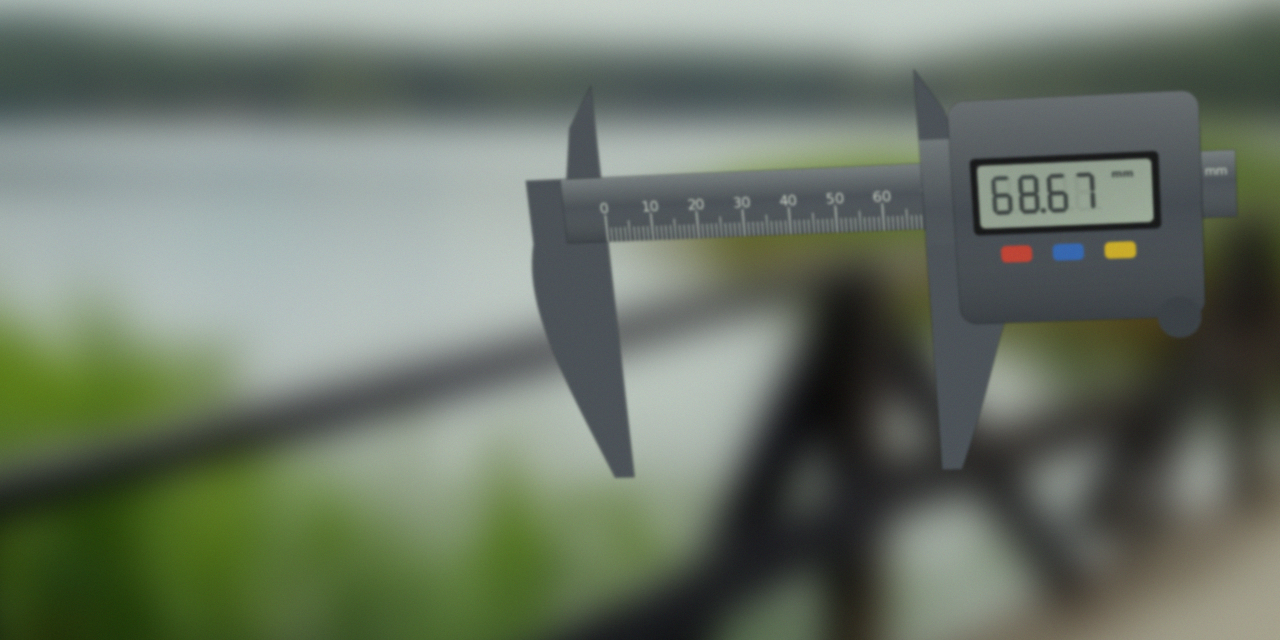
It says 68.67 mm
